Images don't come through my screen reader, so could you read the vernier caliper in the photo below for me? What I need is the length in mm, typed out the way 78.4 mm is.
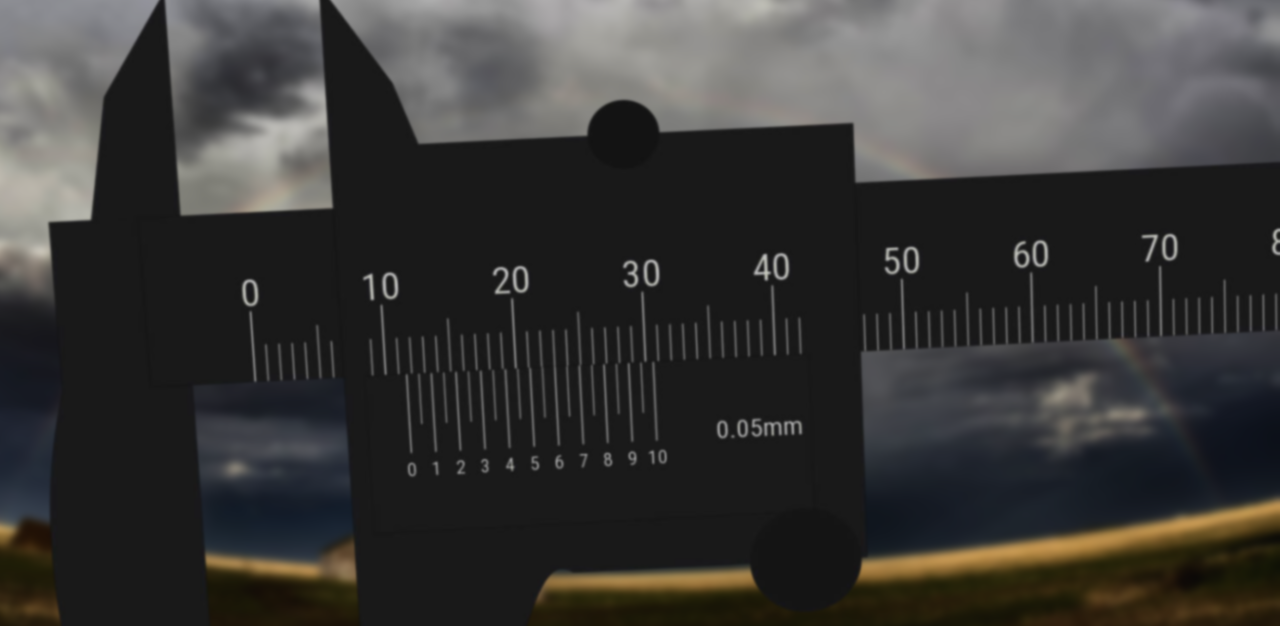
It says 11.6 mm
